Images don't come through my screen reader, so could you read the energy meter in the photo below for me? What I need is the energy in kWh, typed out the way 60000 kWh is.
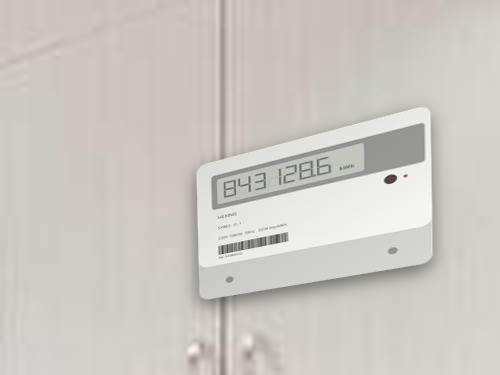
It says 843128.6 kWh
